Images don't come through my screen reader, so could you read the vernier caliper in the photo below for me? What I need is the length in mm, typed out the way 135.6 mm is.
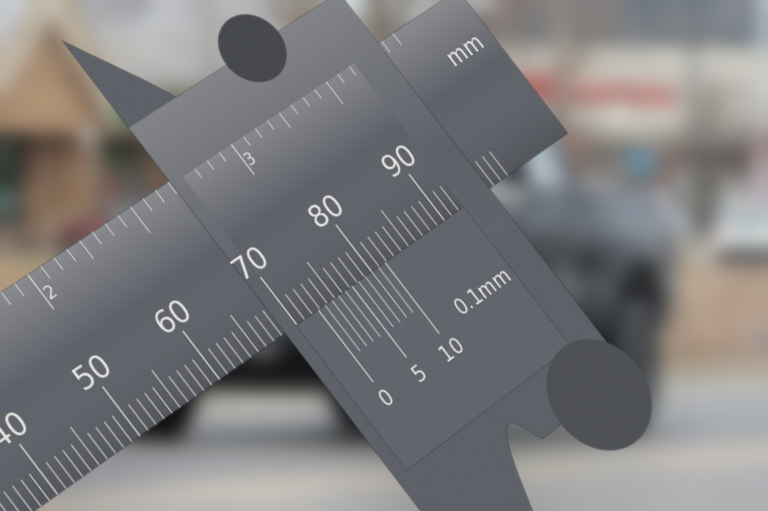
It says 72.8 mm
